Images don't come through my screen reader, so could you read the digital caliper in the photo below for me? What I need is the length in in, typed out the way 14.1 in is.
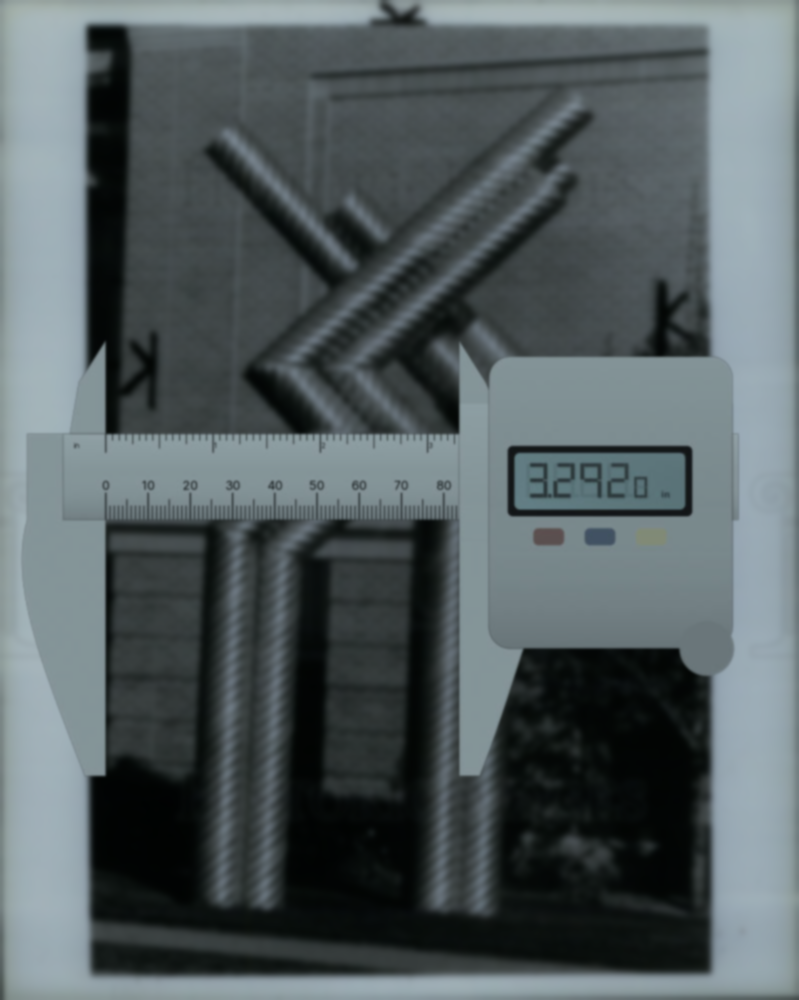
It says 3.2920 in
